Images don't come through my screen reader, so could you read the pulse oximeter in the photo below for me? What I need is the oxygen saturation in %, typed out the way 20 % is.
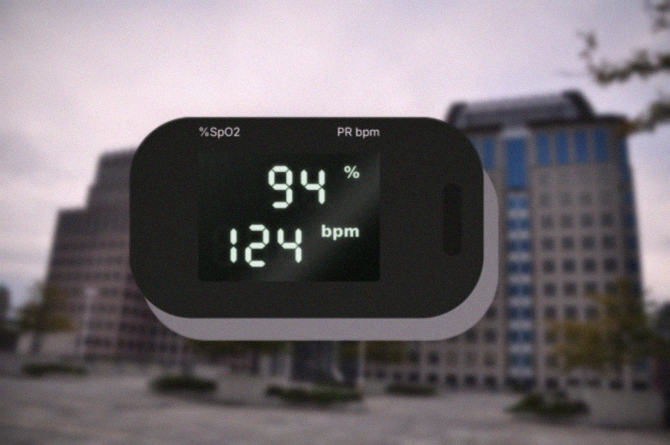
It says 94 %
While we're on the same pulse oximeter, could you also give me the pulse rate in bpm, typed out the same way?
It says 124 bpm
